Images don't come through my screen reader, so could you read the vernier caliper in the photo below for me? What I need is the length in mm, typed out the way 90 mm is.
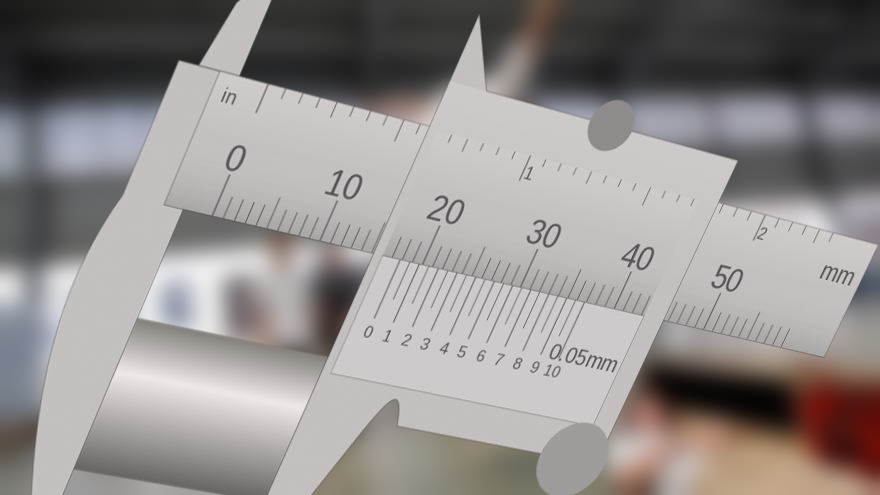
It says 17.8 mm
